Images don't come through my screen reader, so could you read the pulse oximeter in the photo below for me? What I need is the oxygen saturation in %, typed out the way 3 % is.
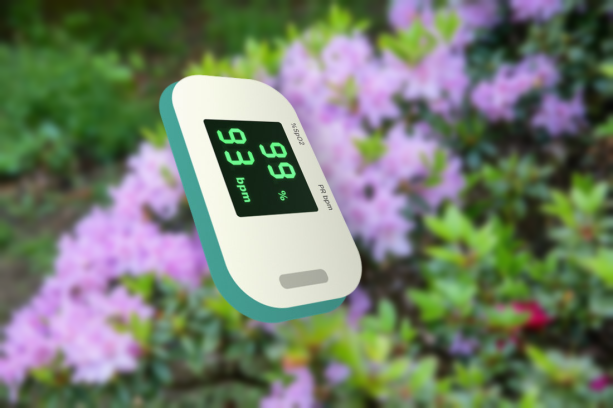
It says 99 %
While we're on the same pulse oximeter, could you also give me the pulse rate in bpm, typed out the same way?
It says 93 bpm
